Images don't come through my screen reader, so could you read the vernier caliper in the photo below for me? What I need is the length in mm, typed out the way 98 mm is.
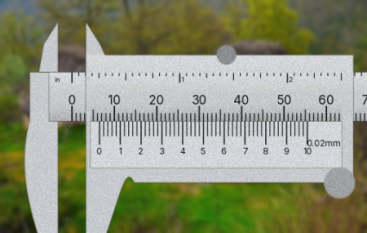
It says 6.5 mm
